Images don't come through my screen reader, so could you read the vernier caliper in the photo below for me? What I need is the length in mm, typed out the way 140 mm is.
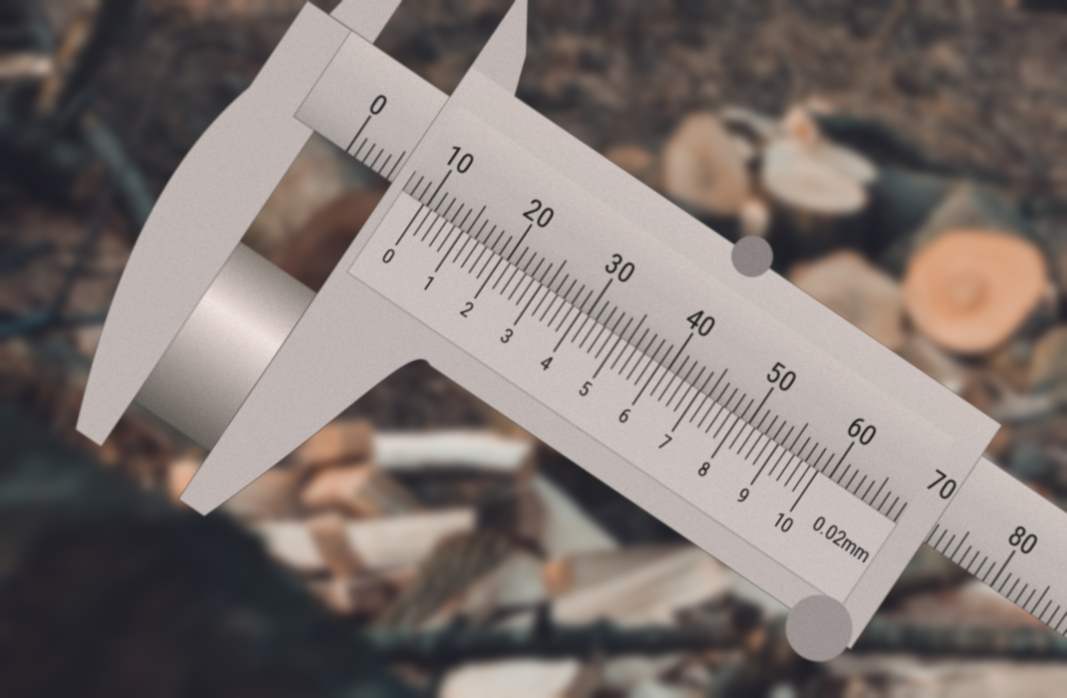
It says 9.6 mm
